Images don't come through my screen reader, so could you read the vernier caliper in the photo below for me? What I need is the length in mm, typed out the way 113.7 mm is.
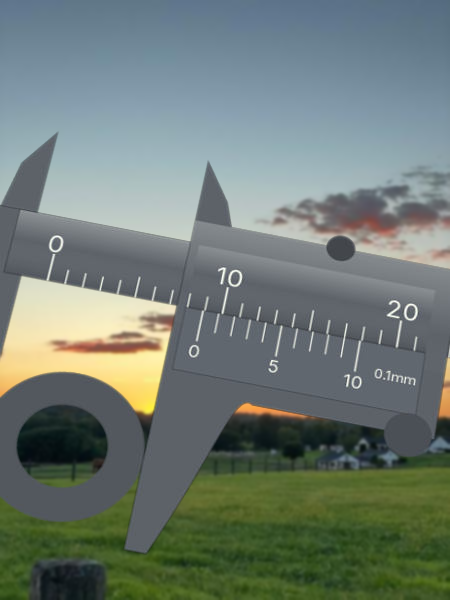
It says 8.9 mm
